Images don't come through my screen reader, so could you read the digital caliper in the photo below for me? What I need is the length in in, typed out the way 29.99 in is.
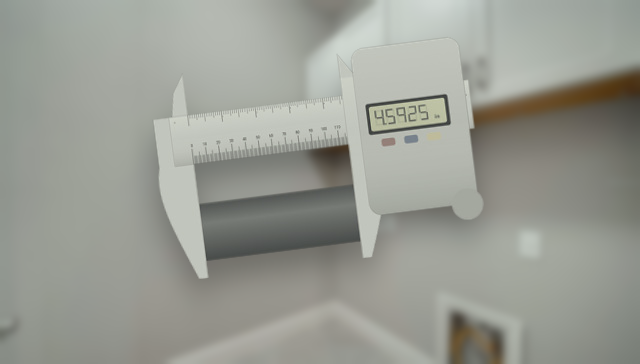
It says 4.5925 in
